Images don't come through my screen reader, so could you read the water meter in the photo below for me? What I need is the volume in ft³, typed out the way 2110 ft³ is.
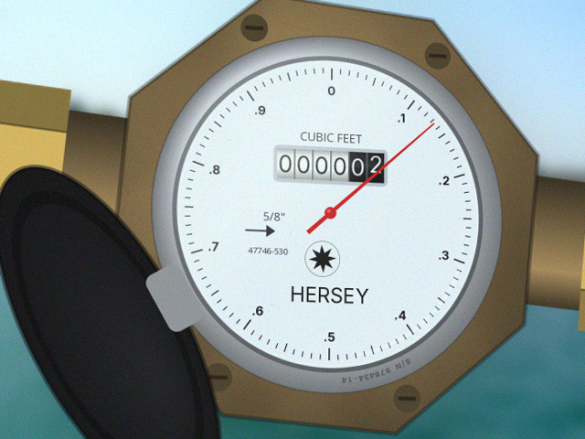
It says 2.13 ft³
